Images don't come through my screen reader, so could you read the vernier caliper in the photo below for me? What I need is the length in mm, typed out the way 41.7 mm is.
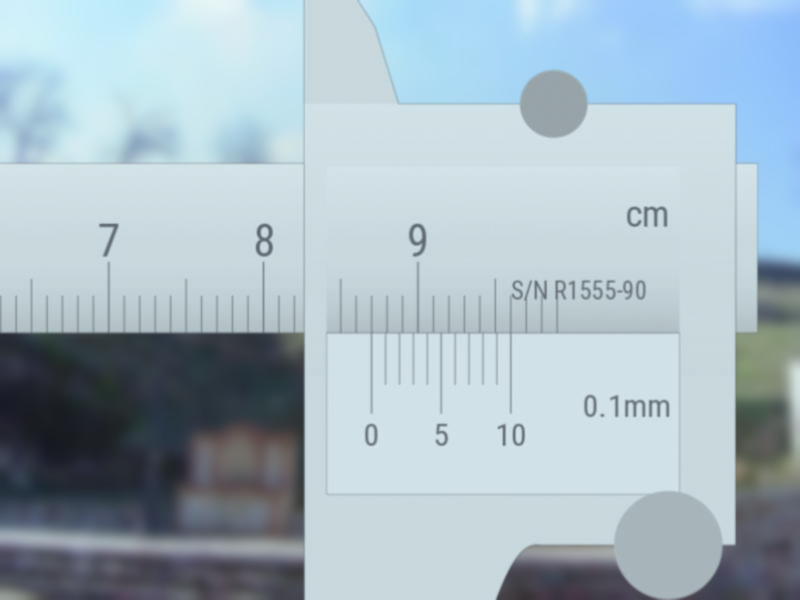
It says 87.0 mm
